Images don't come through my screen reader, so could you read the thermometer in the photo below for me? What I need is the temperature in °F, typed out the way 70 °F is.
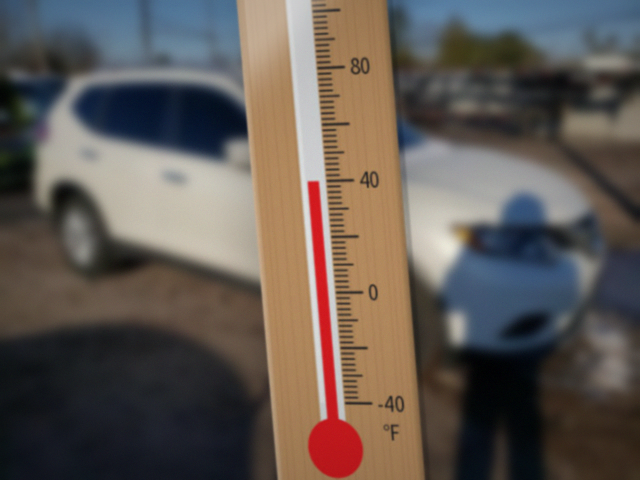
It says 40 °F
